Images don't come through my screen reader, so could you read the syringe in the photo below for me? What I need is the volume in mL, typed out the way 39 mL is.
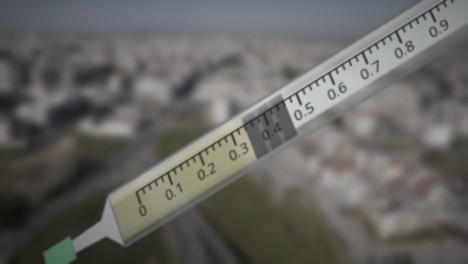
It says 0.34 mL
